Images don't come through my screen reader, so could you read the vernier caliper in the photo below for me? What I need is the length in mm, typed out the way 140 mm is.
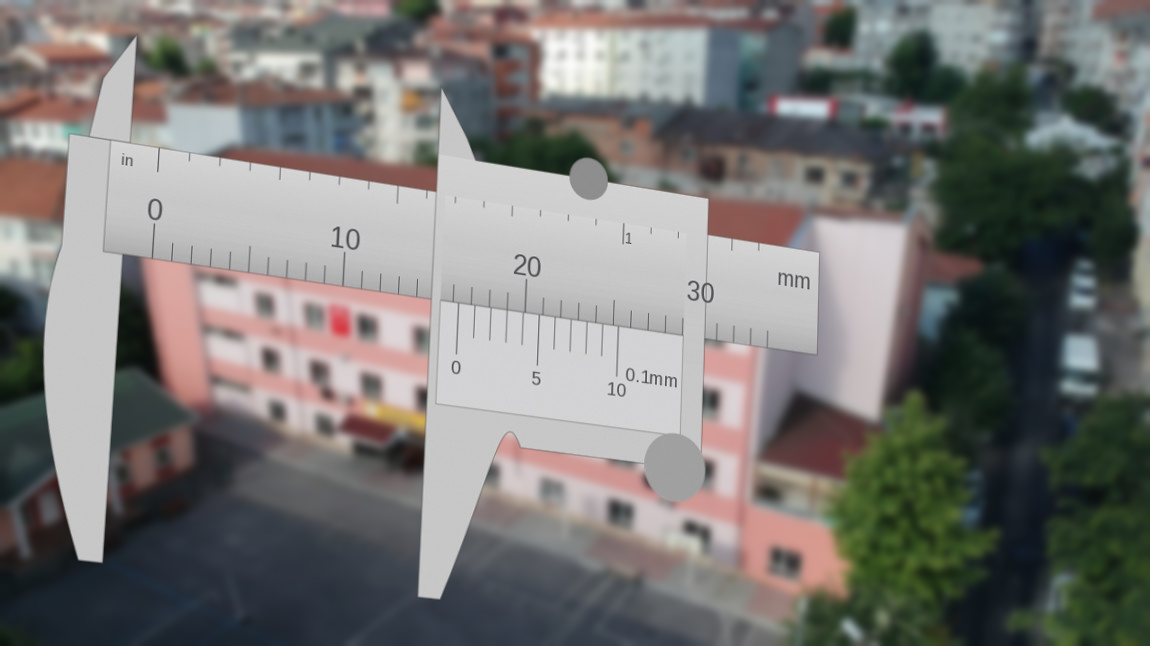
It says 16.3 mm
